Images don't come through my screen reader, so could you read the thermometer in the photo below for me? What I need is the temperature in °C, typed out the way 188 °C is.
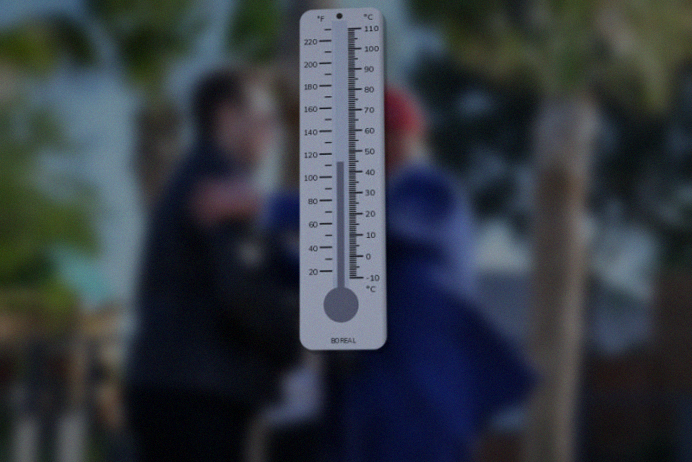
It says 45 °C
